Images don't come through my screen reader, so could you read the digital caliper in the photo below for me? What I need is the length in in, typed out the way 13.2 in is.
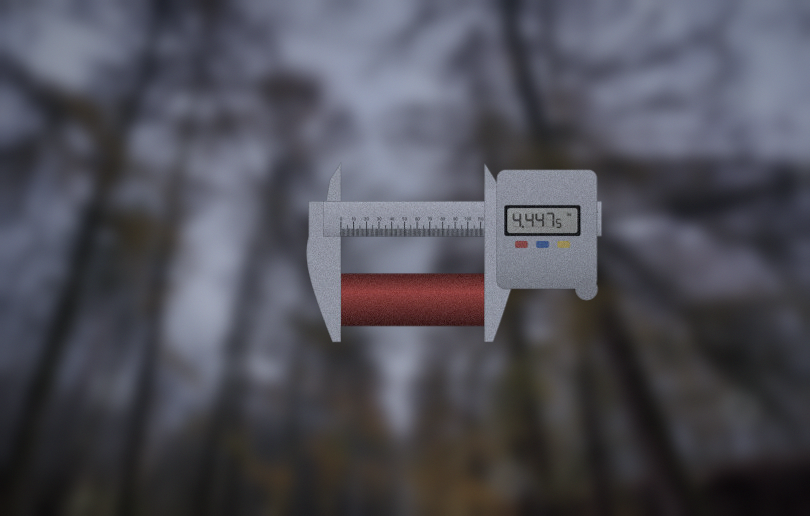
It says 4.4475 in
